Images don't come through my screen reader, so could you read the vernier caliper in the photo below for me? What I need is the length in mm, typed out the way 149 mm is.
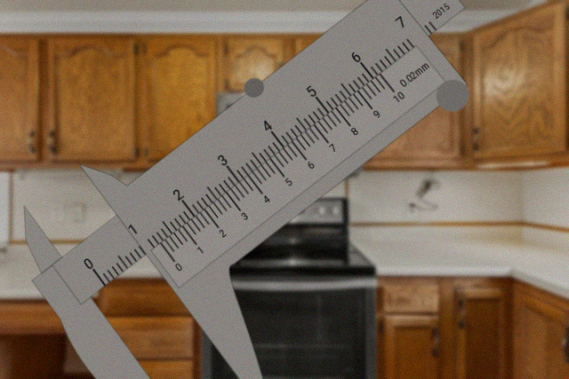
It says 12.4 mm
